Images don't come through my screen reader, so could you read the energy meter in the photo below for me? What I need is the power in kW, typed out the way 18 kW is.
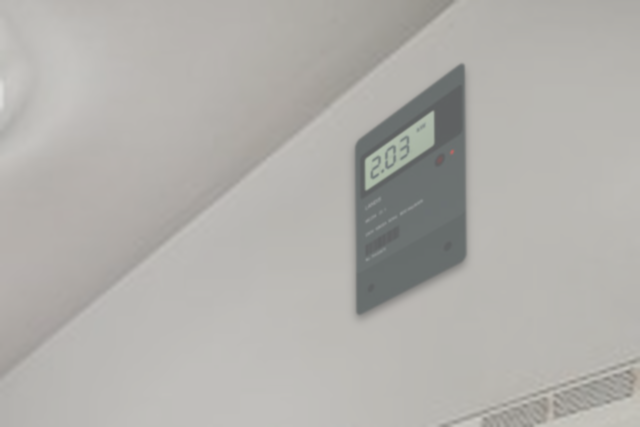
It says 2.03 kW
